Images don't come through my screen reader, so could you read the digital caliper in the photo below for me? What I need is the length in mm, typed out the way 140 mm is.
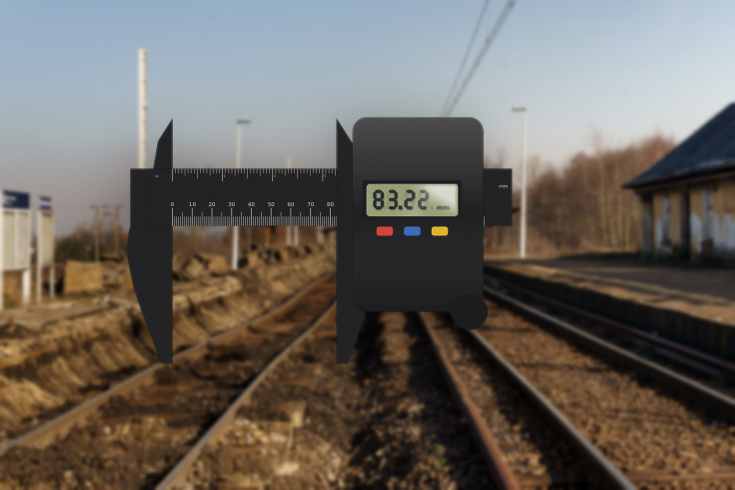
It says 83.22 mm
